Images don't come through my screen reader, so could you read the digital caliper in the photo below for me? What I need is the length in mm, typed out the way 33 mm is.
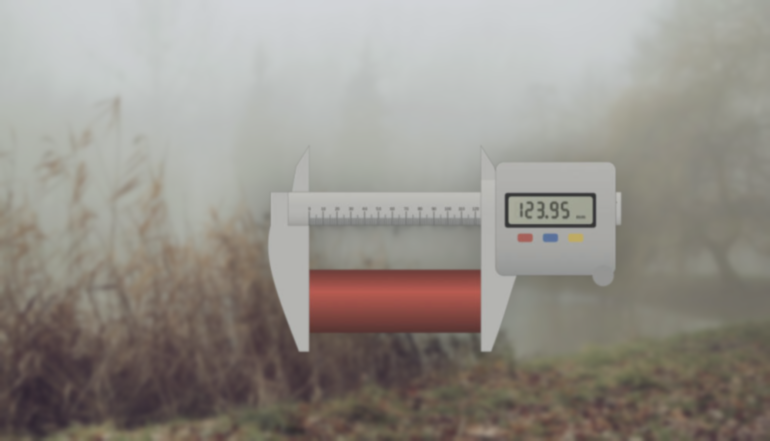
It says 123.95 mm
